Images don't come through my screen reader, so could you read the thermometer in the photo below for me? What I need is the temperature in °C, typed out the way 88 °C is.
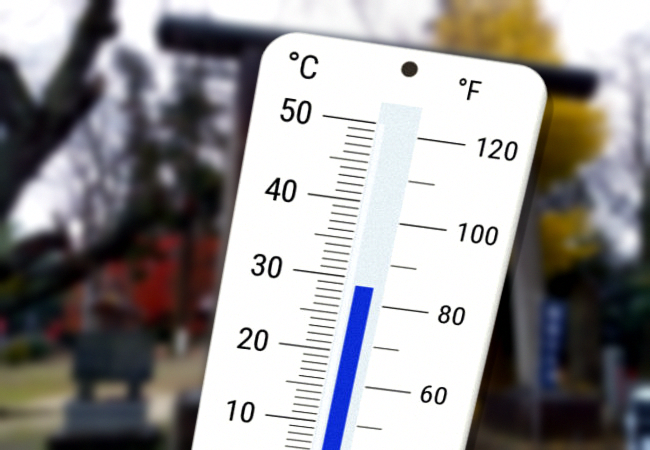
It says 29 °C
